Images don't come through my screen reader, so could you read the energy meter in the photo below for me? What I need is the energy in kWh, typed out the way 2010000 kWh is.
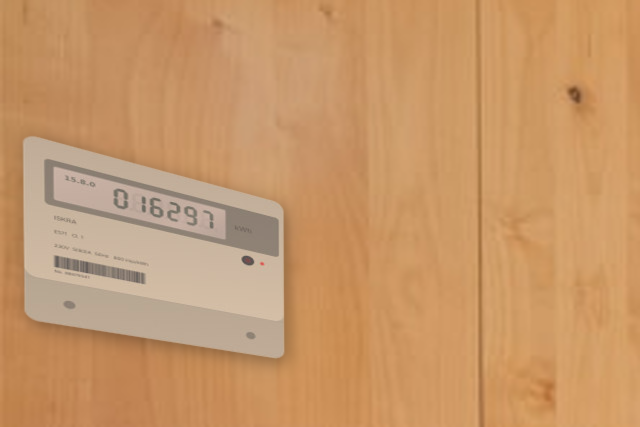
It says 16297 kWh
